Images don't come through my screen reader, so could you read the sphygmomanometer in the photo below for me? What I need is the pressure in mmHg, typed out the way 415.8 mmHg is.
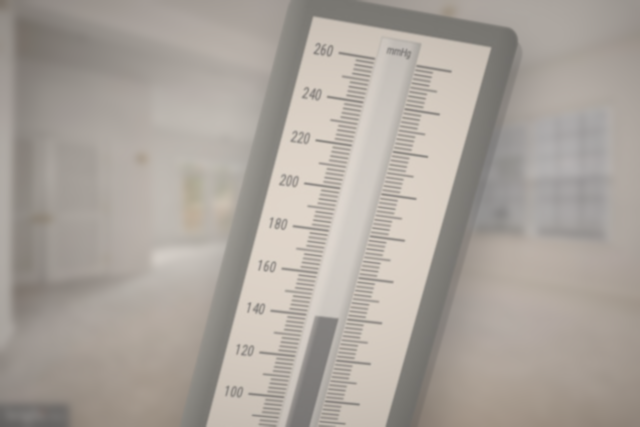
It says 140 mmHg
